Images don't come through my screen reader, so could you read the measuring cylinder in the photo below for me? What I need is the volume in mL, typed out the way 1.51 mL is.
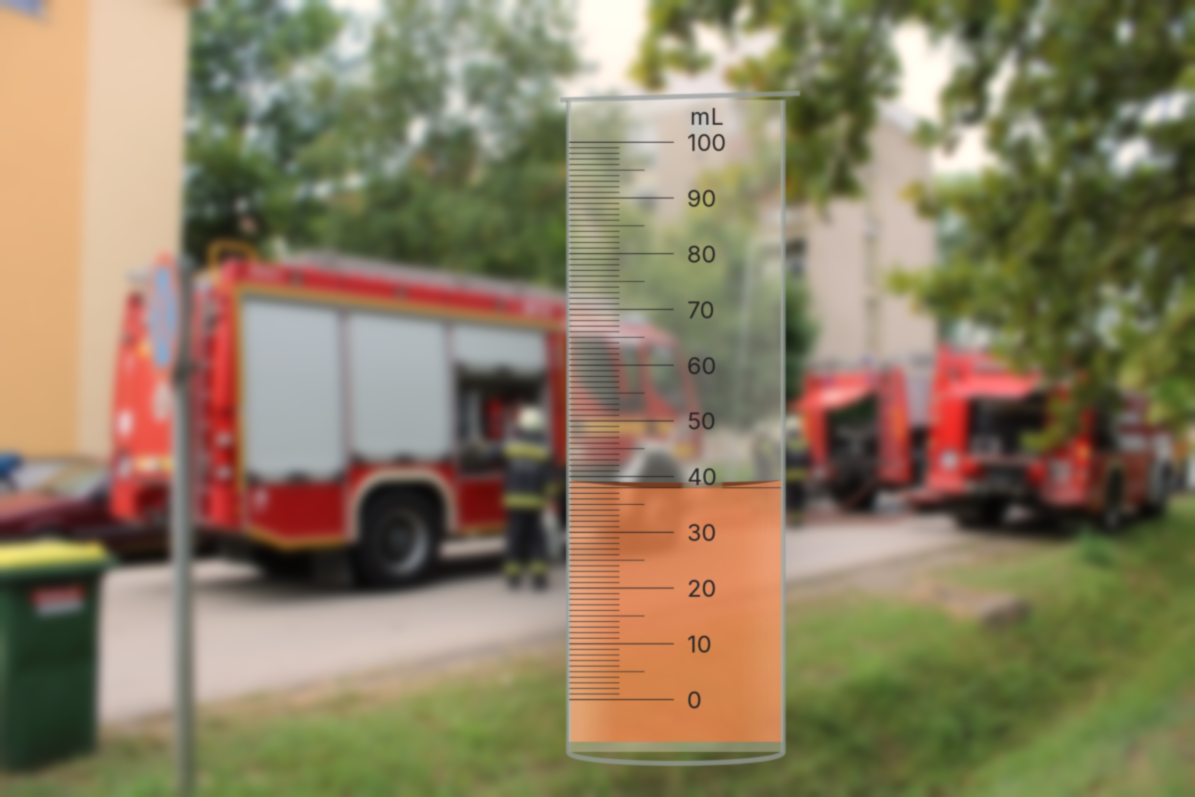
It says 38 mL
